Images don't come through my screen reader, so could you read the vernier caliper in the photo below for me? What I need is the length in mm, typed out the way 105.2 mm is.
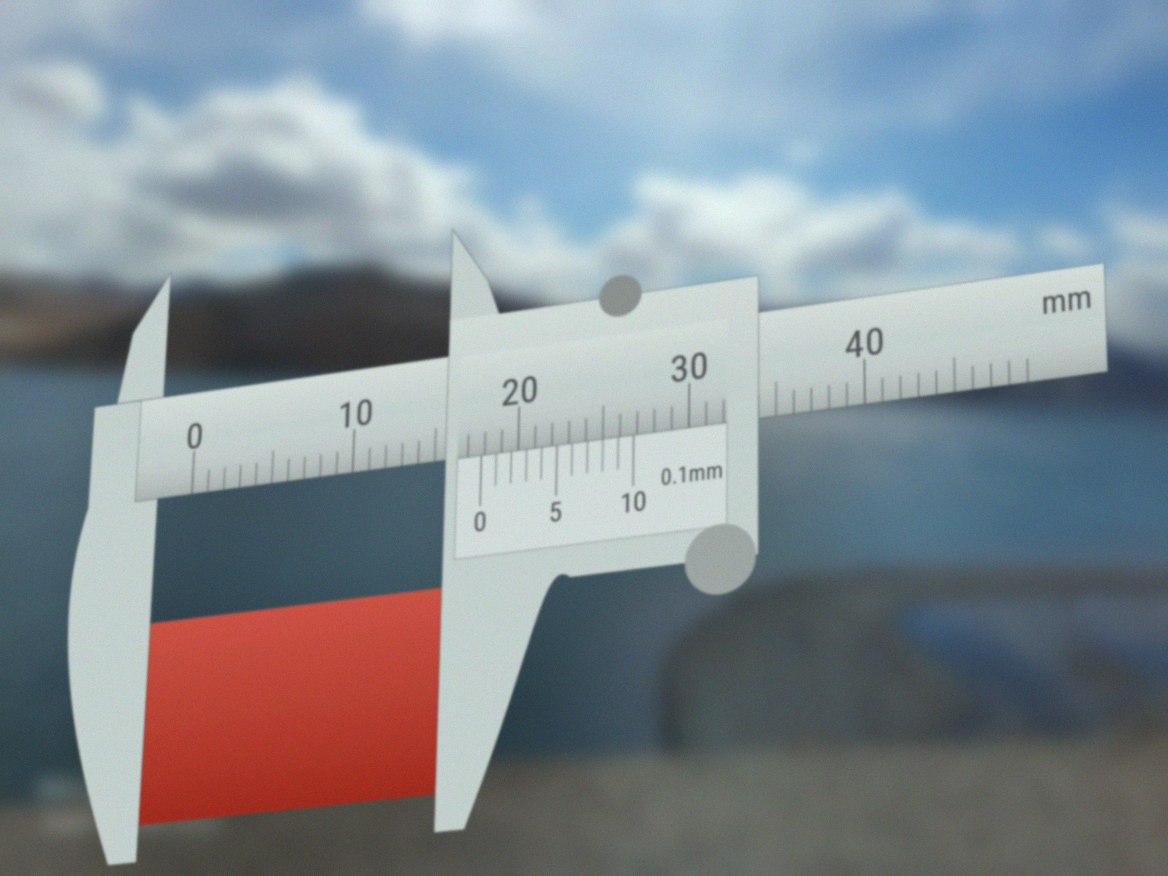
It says 17.8 mm
